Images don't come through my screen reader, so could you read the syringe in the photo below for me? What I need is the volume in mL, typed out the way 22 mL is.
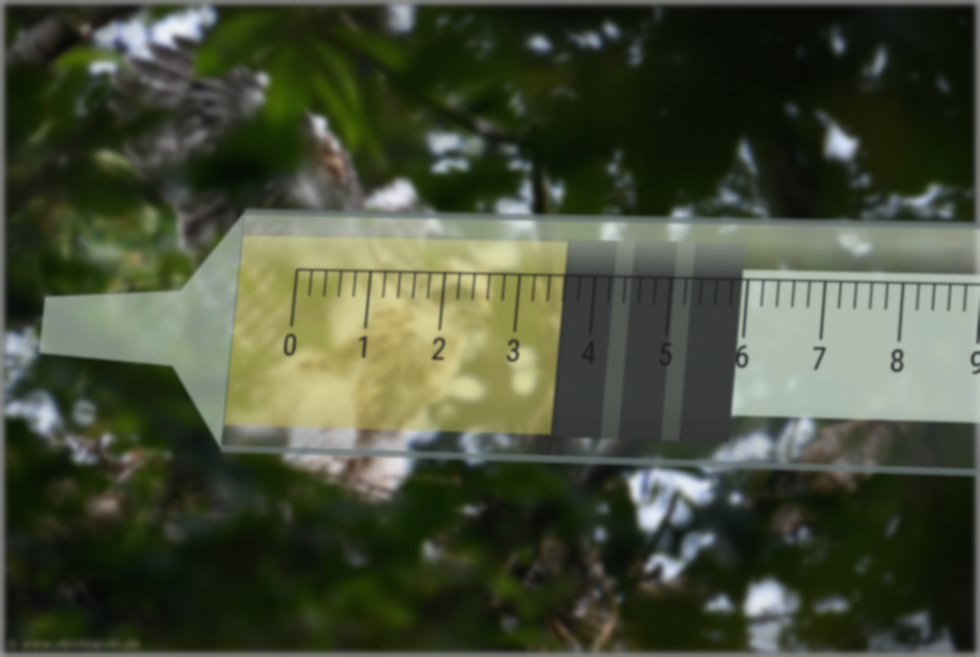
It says 3.6 mL
